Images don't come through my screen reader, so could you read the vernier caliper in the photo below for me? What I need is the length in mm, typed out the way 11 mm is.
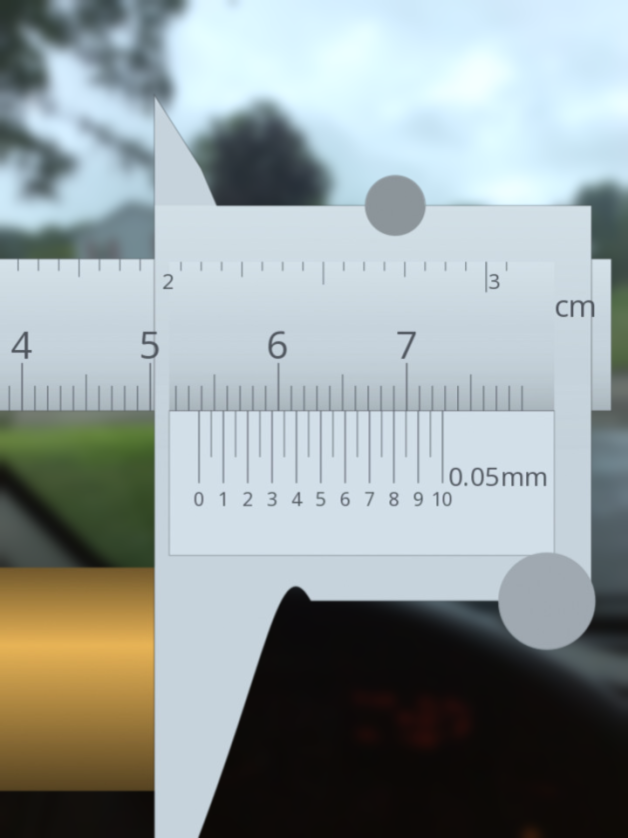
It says 53.8 mm
